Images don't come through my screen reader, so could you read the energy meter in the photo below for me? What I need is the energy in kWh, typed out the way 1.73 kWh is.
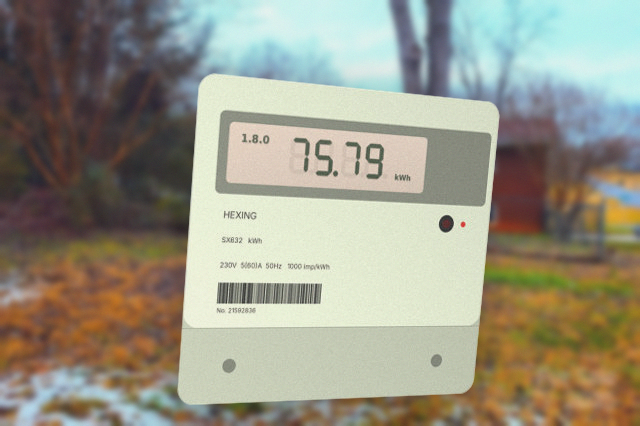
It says 75.79 kWh
